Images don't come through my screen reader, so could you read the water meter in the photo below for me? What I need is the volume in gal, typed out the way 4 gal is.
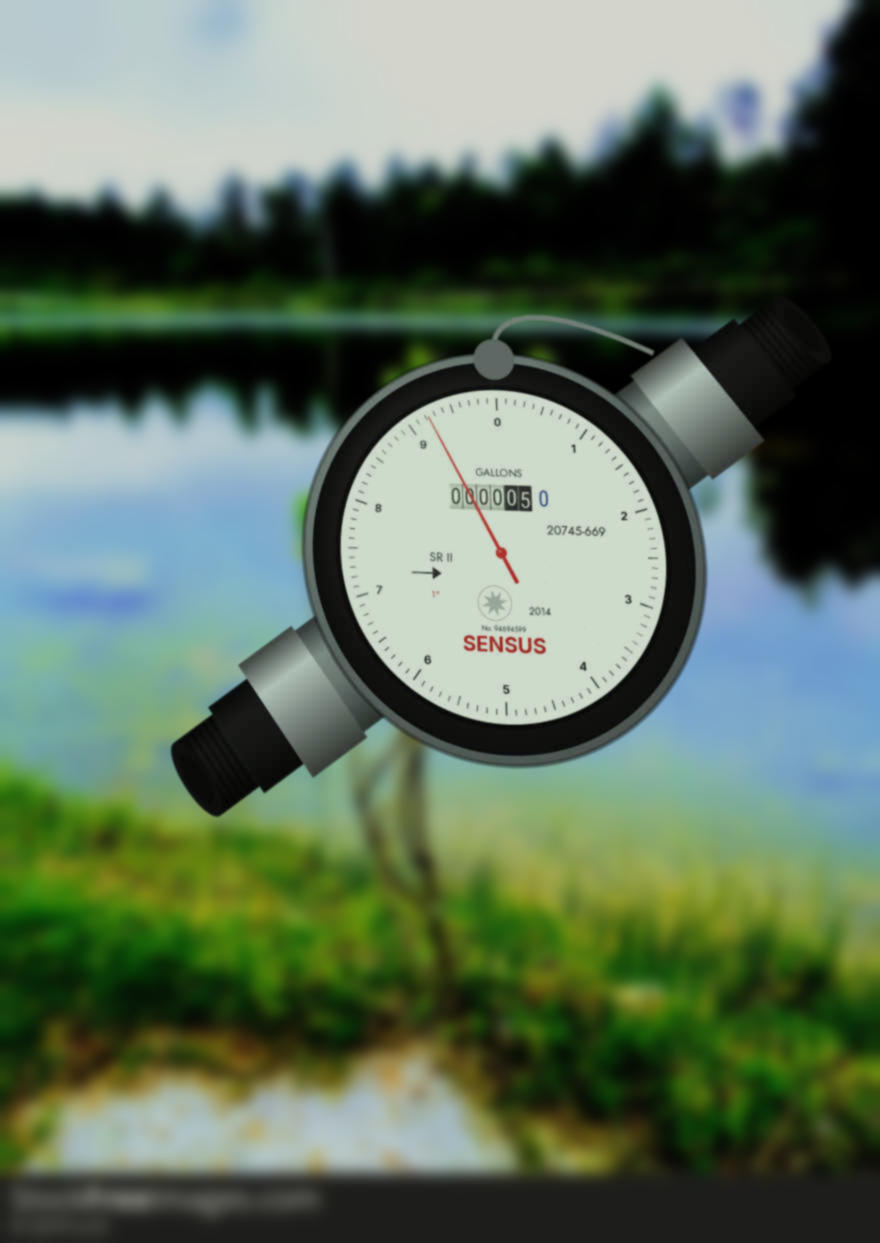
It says 49.2 gal
